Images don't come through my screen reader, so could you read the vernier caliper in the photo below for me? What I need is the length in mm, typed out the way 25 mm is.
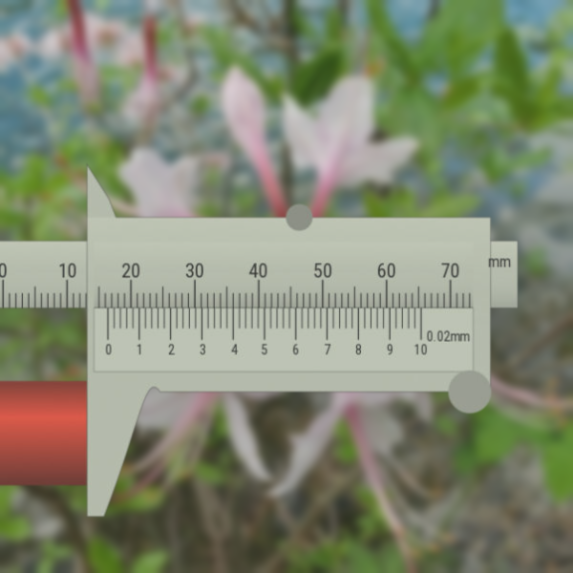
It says 16.4 mm
